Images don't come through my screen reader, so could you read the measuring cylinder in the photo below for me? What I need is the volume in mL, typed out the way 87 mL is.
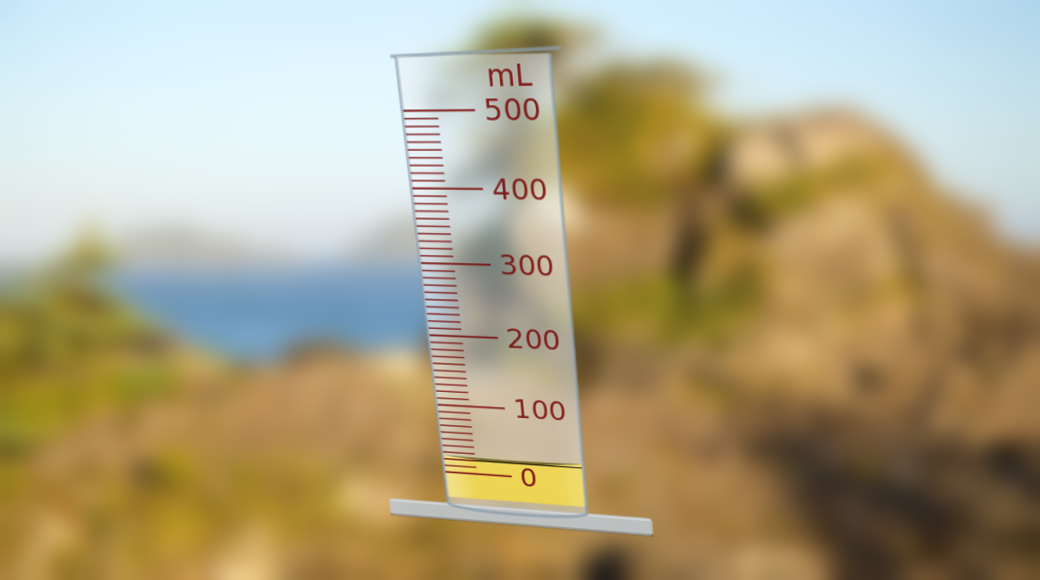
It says 20 mL
